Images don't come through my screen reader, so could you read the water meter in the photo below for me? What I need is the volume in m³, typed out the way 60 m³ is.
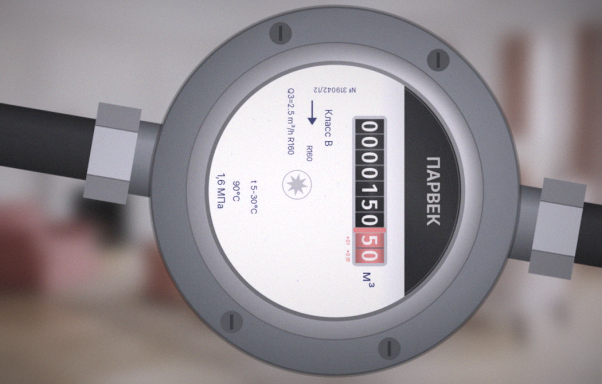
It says 150.50 m³
